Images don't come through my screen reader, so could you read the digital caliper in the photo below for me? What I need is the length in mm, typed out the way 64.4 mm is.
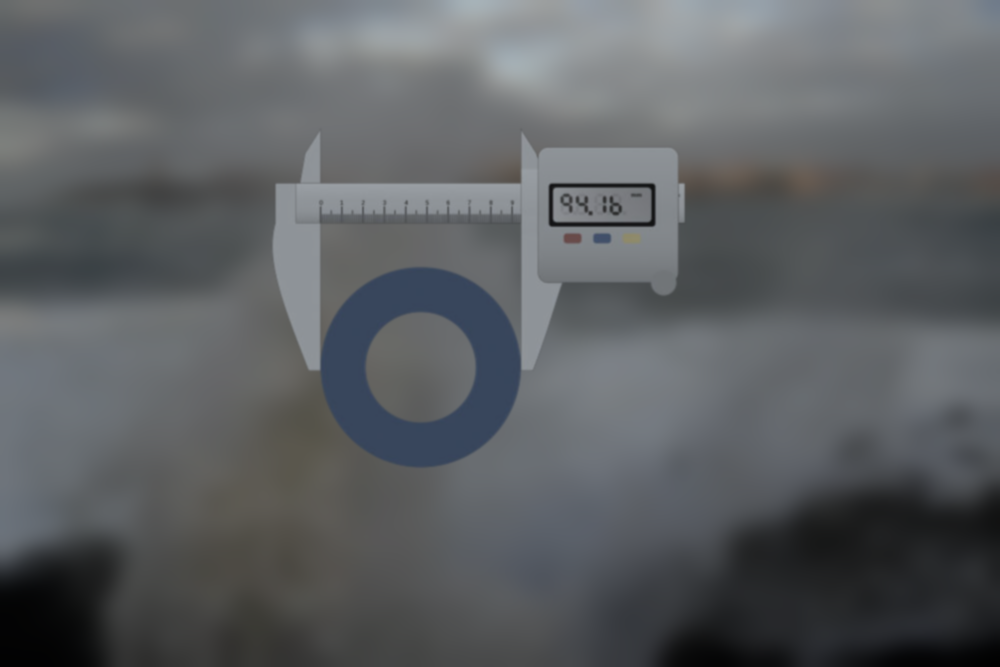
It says 94.16 mm
